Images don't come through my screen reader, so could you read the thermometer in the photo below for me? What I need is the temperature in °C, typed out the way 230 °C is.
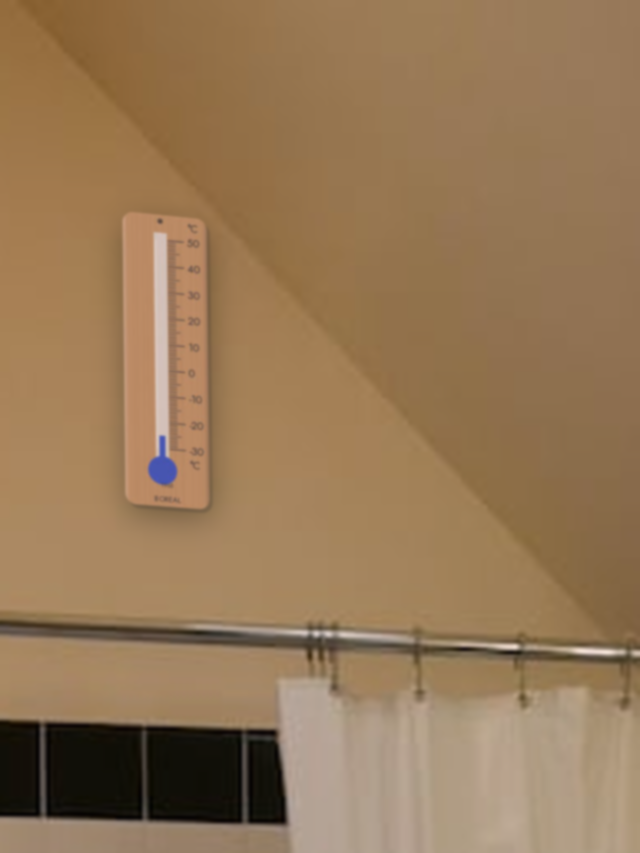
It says -25 °C
